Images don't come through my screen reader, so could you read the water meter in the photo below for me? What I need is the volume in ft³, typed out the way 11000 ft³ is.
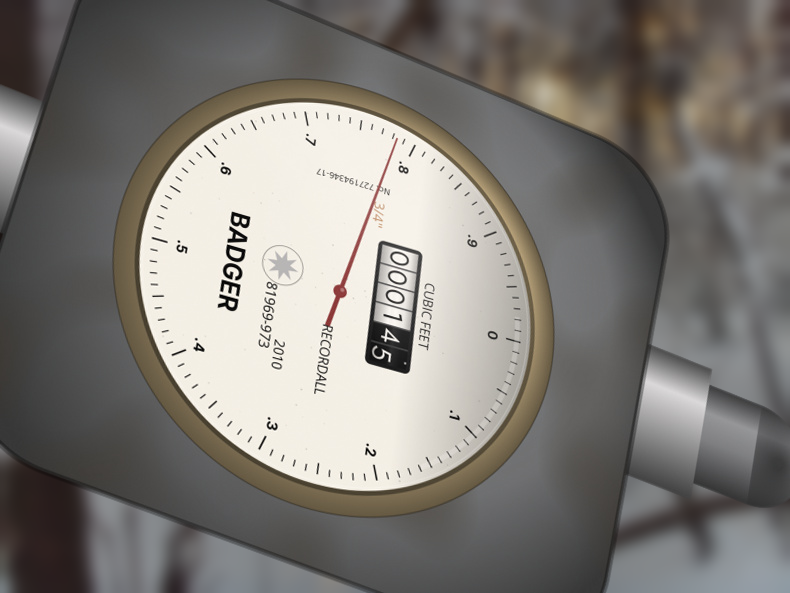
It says 144.78 ft³
